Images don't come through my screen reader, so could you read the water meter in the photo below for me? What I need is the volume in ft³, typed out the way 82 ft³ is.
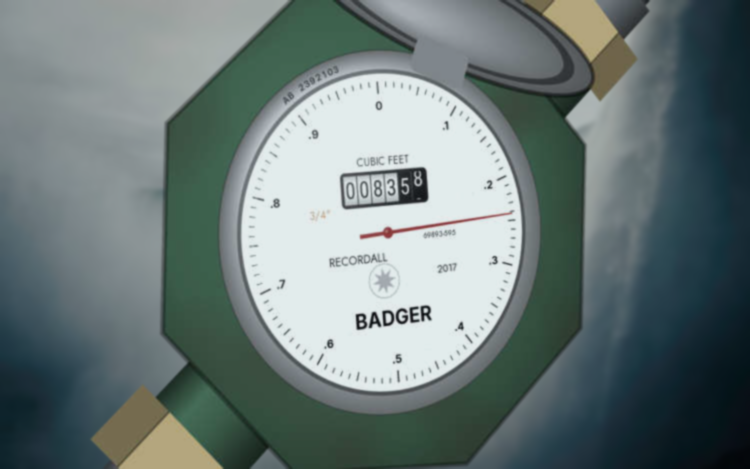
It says 8358.24 ft³
